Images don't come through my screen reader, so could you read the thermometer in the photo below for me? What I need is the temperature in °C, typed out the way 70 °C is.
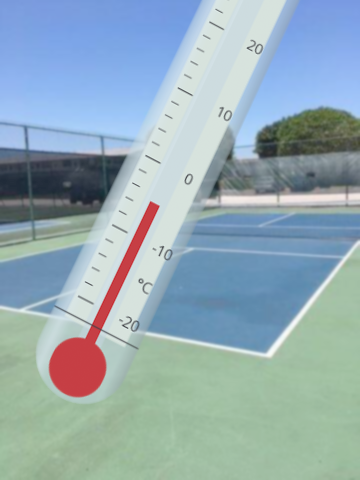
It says -5 °C
